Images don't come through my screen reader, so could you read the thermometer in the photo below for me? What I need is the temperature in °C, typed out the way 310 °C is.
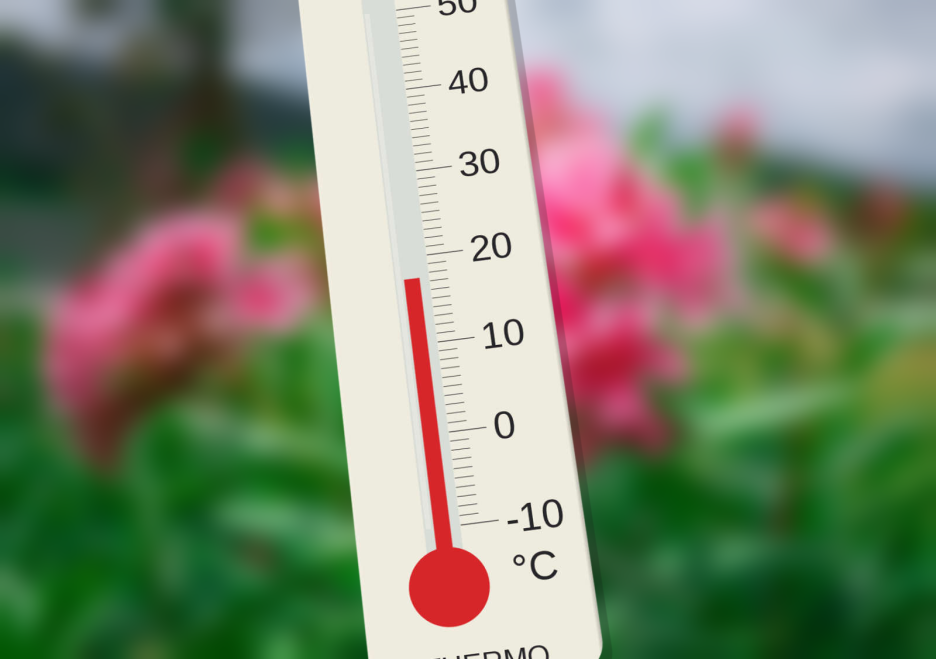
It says 17.5 °C
